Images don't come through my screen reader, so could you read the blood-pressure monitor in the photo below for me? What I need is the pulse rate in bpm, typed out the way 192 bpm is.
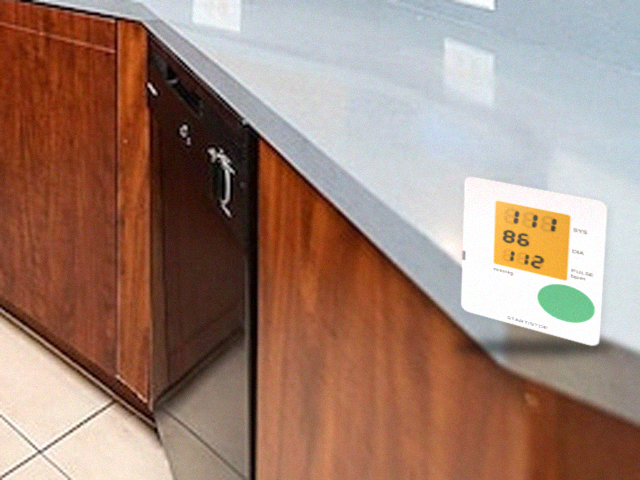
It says 112 bpm
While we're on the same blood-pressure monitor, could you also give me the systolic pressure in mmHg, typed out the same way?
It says 111 mmHg
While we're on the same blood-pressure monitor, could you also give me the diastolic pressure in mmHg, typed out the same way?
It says 86 mmHg
